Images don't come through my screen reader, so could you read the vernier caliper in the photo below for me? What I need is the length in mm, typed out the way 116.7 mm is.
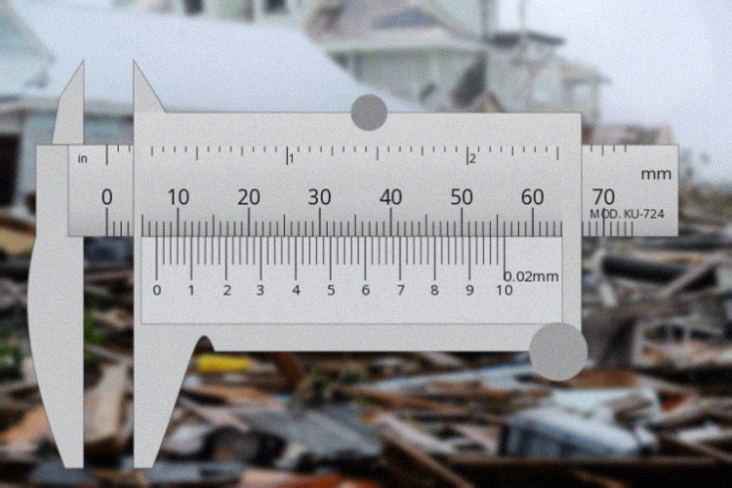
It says 7.0 mm
